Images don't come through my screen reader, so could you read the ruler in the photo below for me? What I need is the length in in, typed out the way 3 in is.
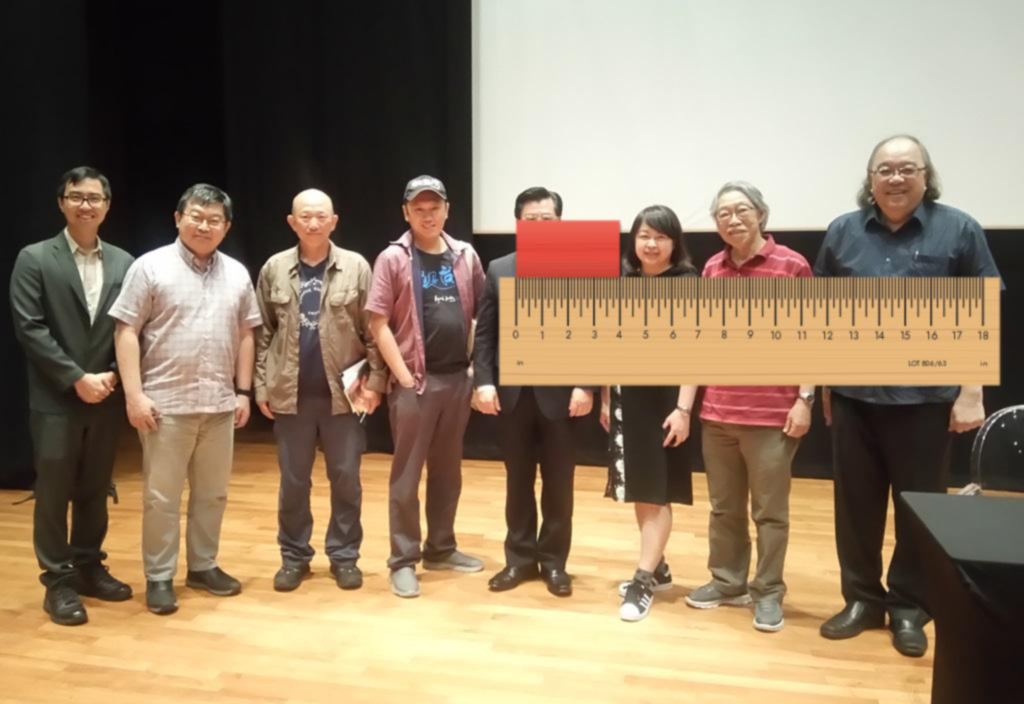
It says 4 in
